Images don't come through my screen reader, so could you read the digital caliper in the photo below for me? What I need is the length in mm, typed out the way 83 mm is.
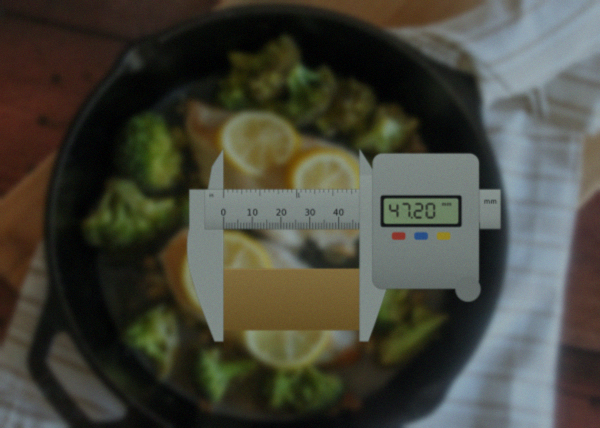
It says 47.20 mm
